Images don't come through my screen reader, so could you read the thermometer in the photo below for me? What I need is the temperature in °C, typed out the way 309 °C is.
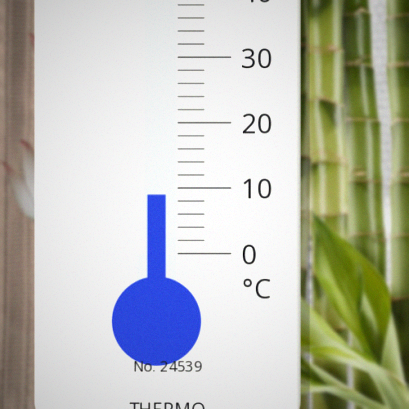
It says 9 °C
